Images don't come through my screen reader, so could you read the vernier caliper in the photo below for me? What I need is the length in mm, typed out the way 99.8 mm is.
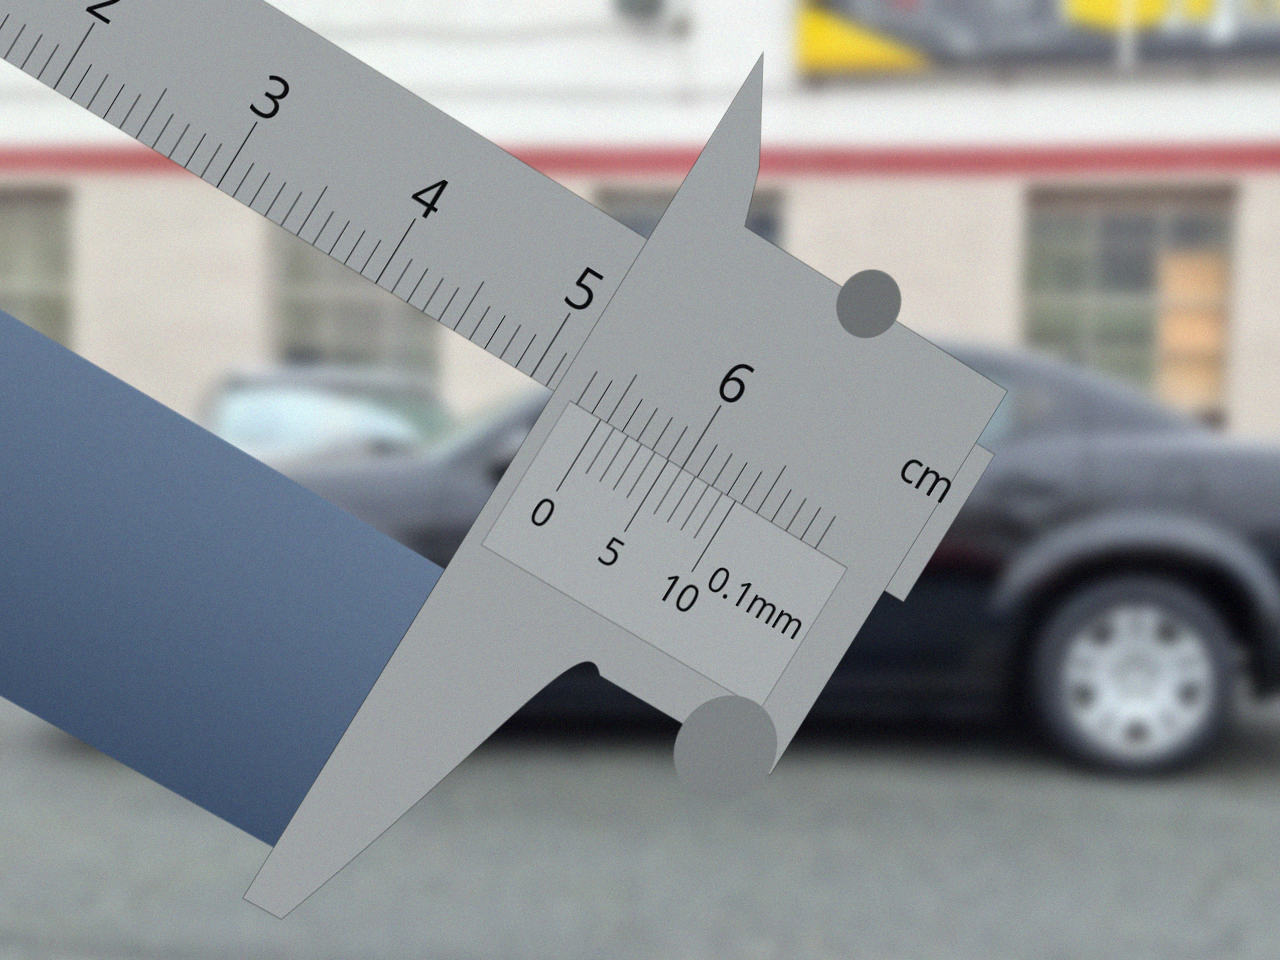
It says 54.6 mm
